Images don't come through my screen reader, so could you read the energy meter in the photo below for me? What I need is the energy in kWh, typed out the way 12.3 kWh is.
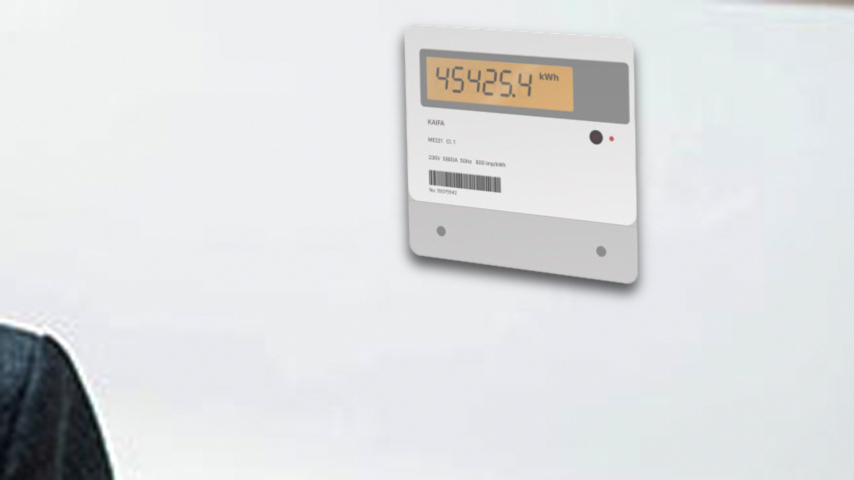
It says 45425.4 kWh
